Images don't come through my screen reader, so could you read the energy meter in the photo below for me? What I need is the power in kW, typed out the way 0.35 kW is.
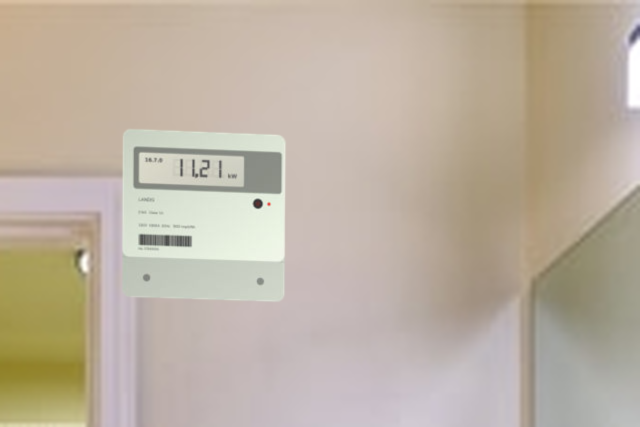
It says 11.21 kW
